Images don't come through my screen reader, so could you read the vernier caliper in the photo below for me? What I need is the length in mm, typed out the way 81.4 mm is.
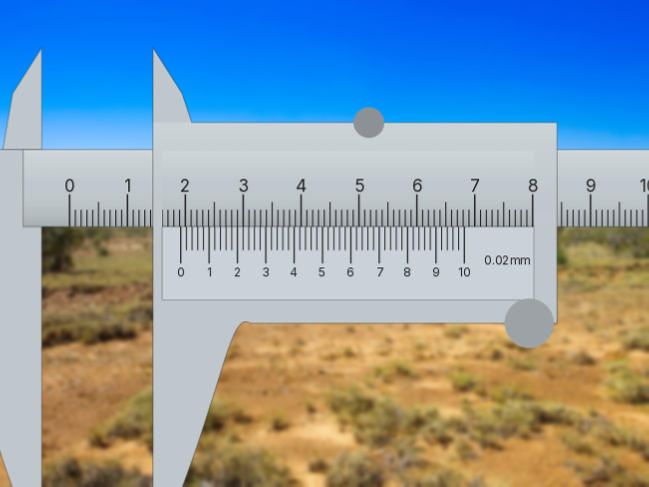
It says 19.2 mm
